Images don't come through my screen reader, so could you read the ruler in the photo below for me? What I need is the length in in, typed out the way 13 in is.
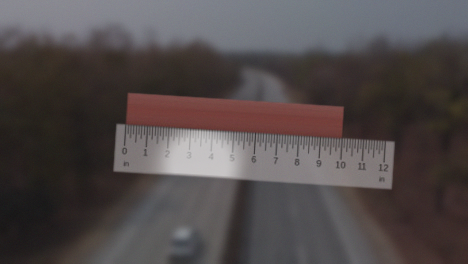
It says 10 in
